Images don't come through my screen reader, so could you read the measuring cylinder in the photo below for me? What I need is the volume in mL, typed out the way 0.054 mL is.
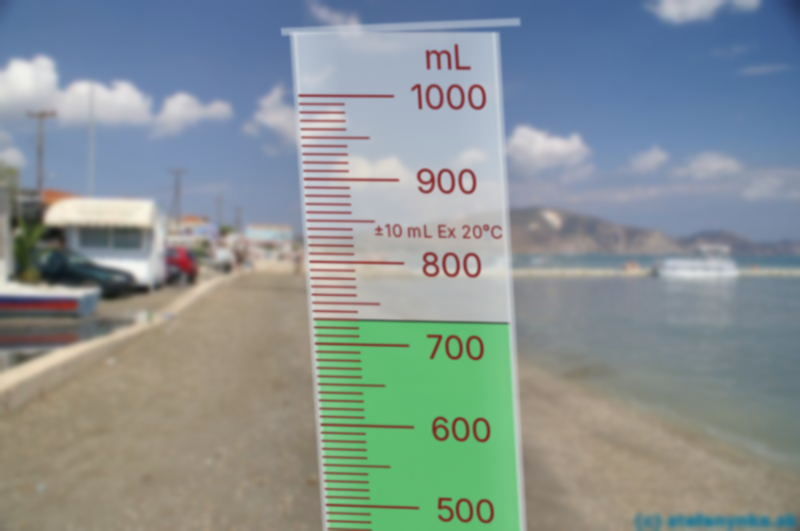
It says 730 mL
